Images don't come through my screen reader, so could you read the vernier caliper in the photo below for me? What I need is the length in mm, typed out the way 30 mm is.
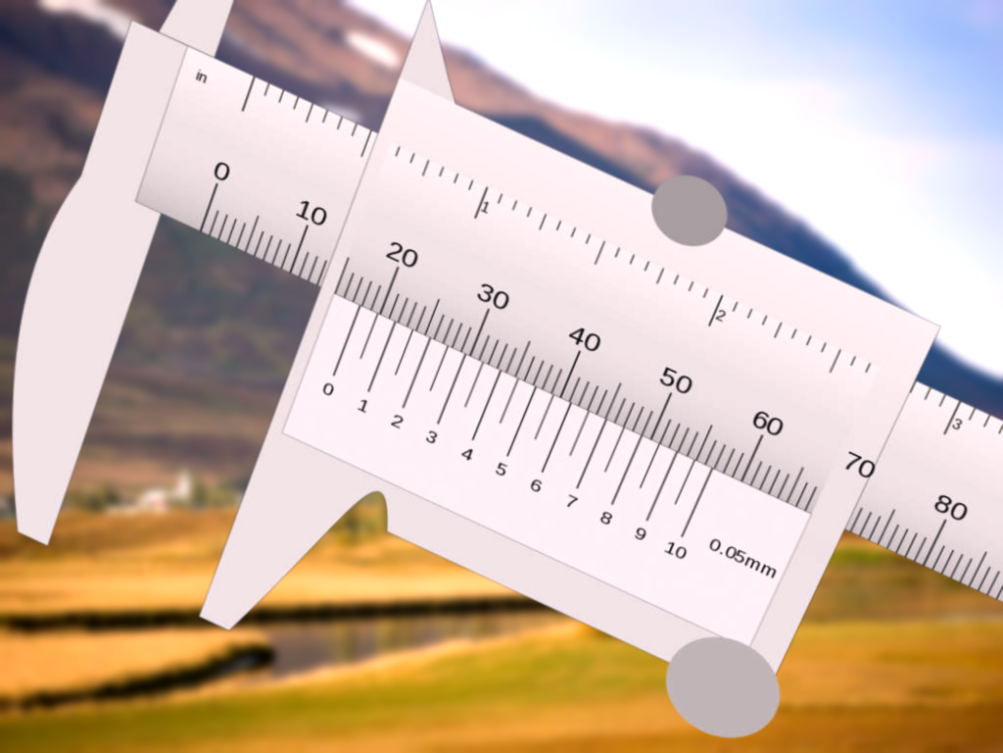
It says 17.8 mm
